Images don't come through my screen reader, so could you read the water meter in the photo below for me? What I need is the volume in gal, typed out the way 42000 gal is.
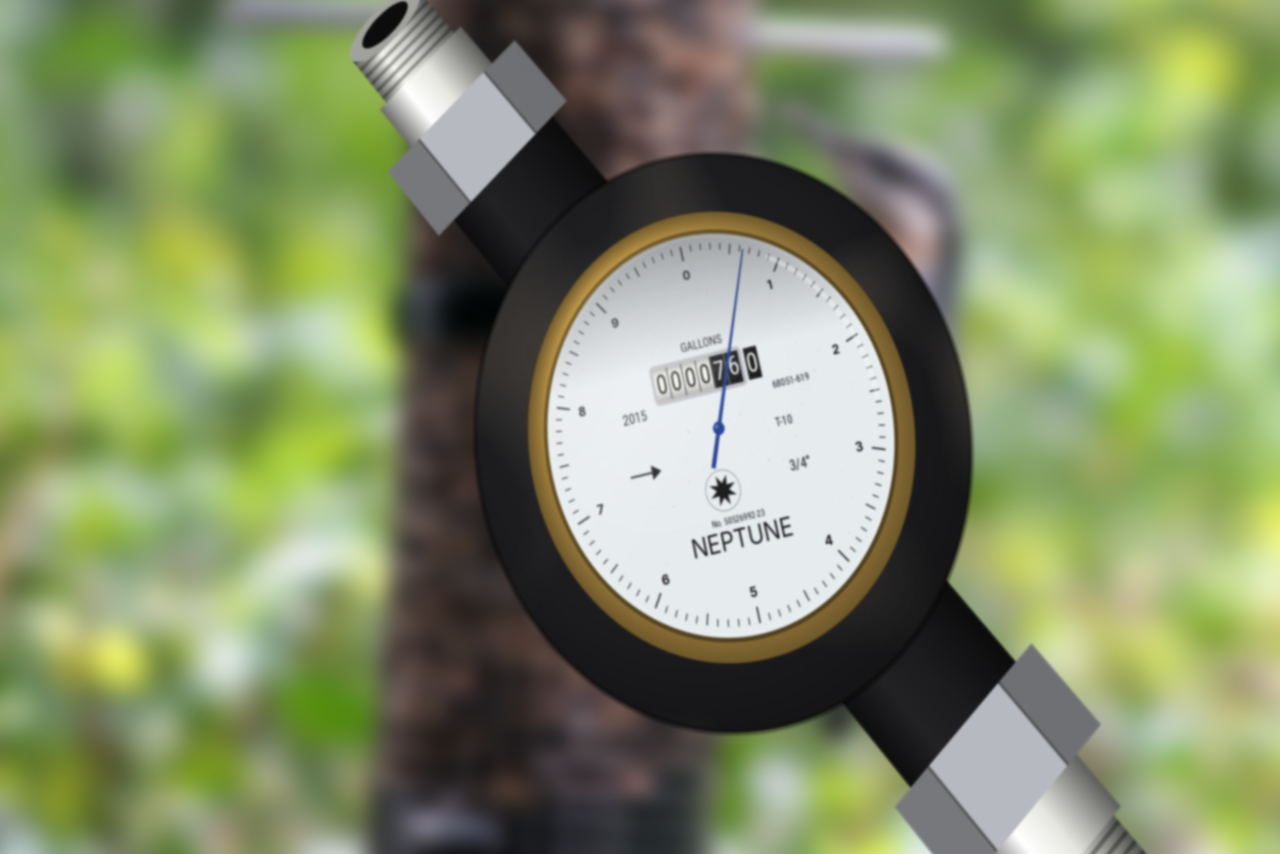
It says 760.6 gal
